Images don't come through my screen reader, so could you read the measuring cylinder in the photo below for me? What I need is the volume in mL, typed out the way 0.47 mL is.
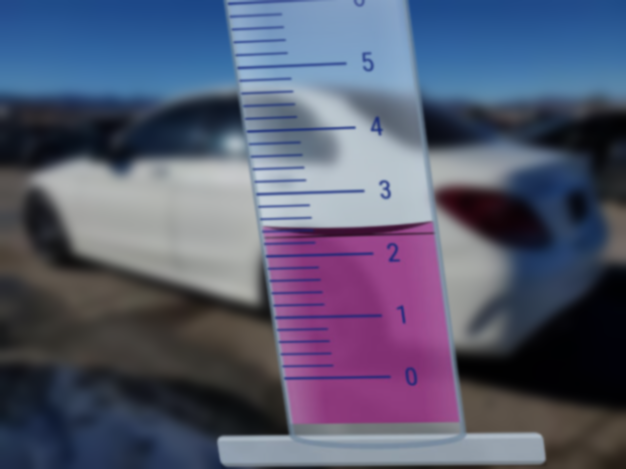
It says 2.3 mL
